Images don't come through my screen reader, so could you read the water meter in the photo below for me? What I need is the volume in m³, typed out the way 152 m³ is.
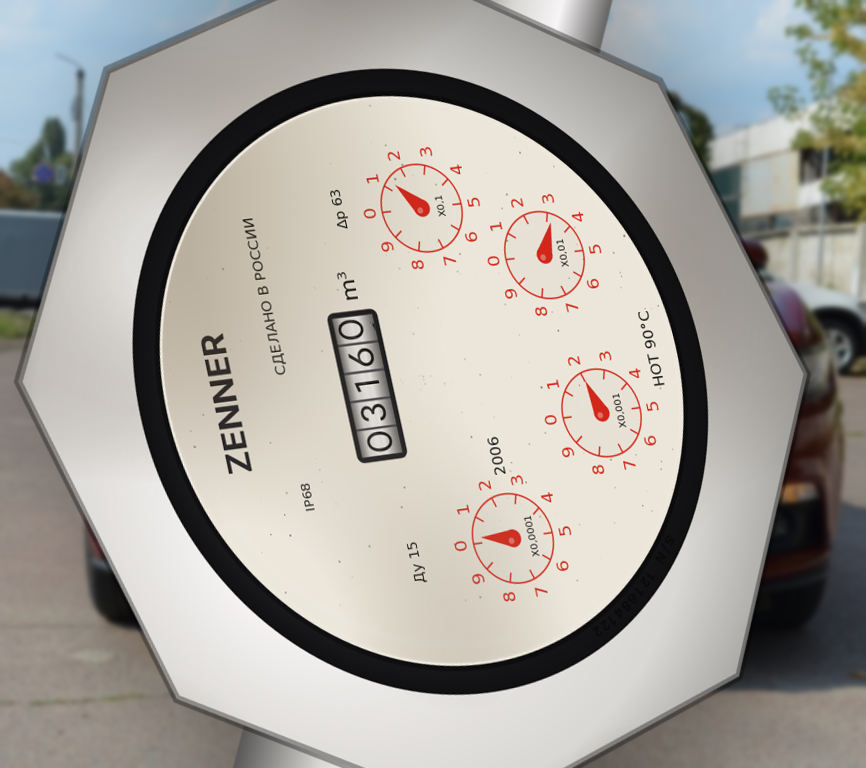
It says 3160.1320 m³
